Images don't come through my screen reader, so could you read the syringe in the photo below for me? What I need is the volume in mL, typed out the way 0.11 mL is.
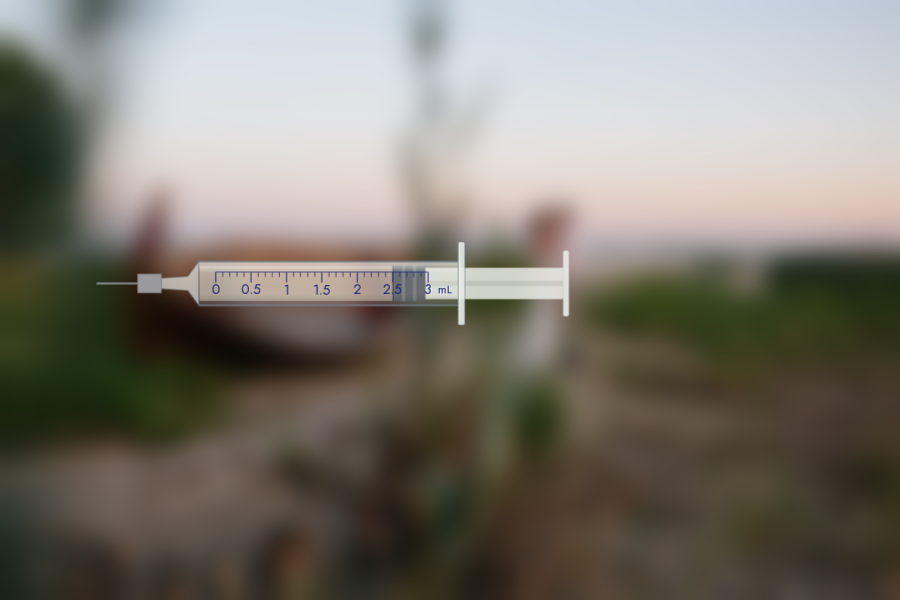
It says 2.5 mL
